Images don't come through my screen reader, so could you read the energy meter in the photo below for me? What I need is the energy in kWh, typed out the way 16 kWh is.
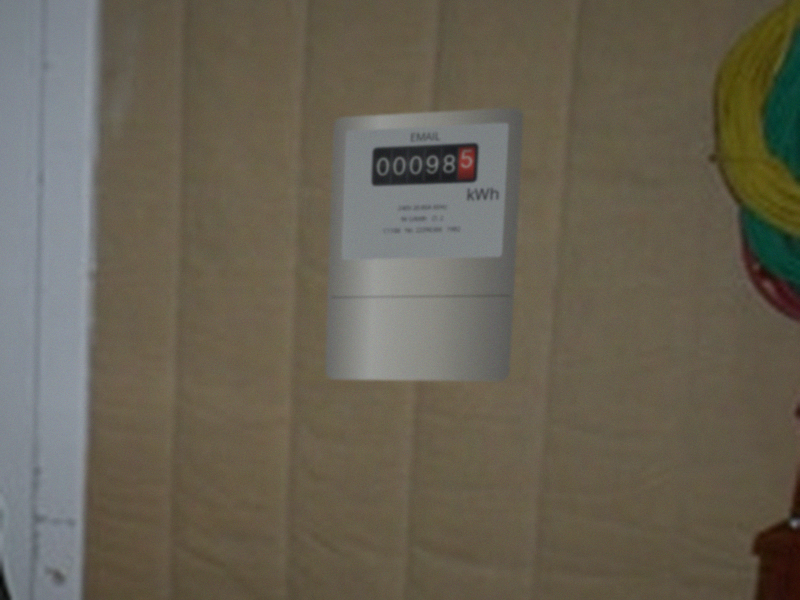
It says 98.5 kWh
